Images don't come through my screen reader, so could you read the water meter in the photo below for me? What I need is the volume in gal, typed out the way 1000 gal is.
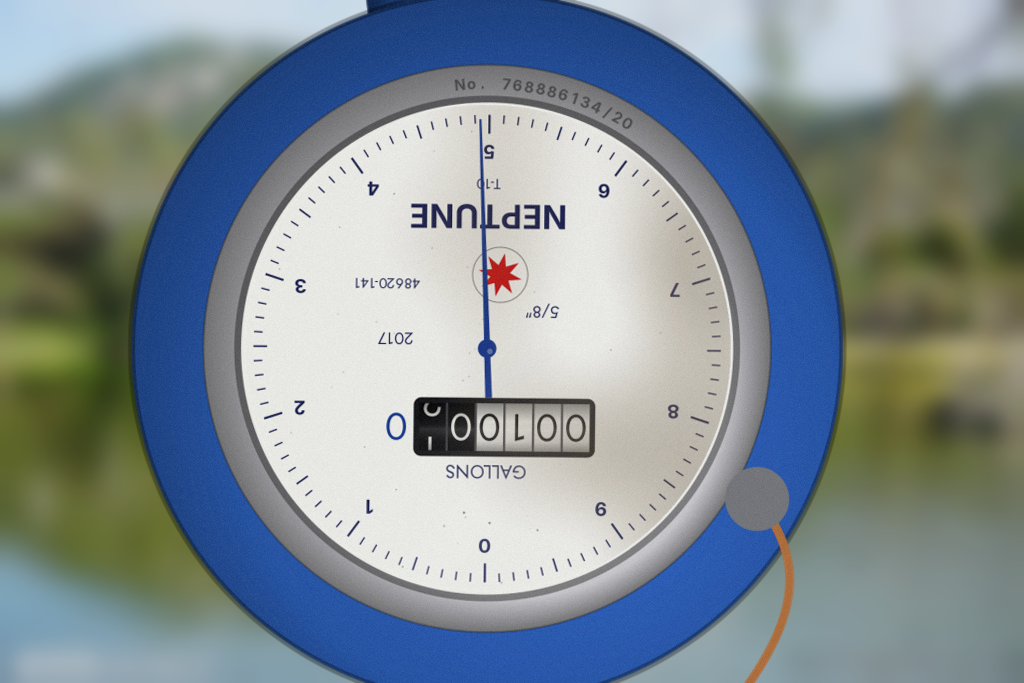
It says 10014.9 gal
